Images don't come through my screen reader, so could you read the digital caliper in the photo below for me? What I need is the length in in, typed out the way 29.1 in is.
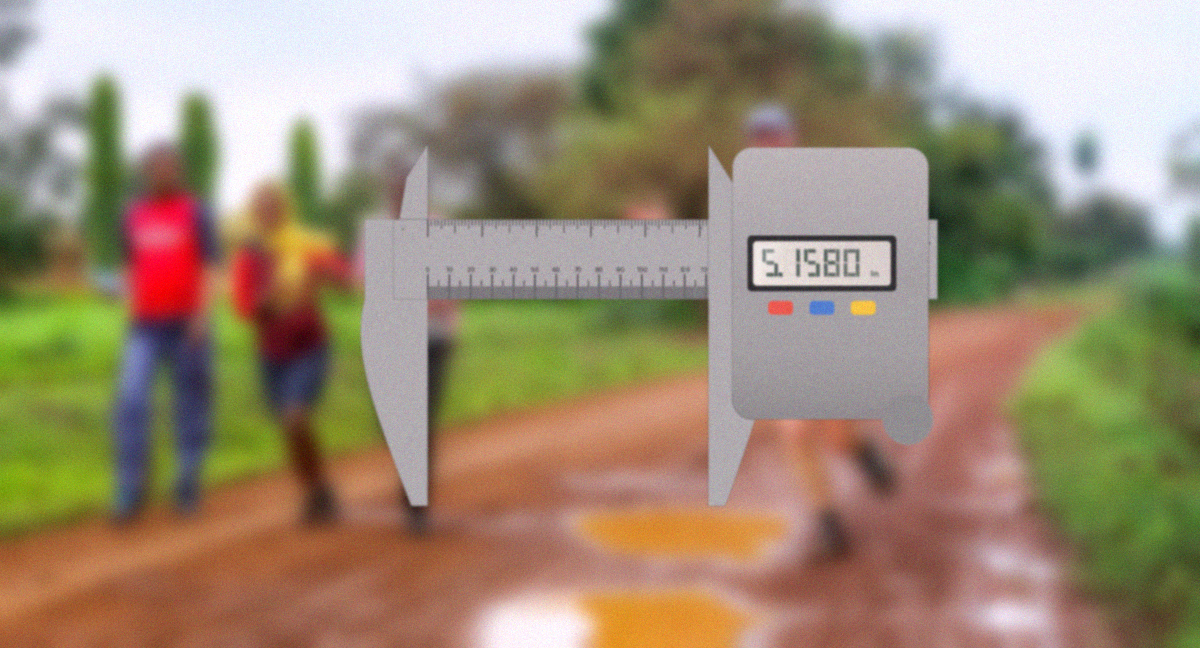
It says 5.1580 in
